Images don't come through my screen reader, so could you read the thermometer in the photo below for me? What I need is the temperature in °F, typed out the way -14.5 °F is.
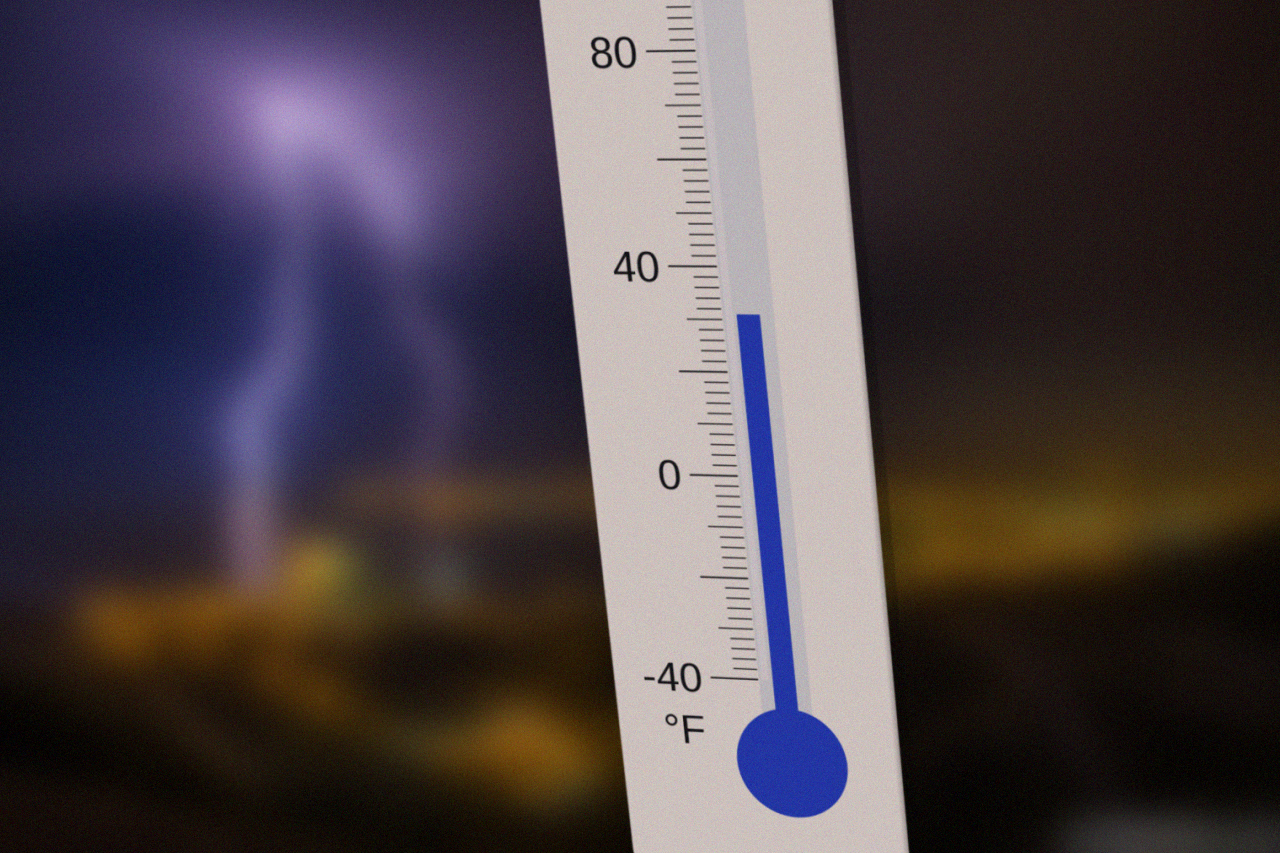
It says 31 °F
